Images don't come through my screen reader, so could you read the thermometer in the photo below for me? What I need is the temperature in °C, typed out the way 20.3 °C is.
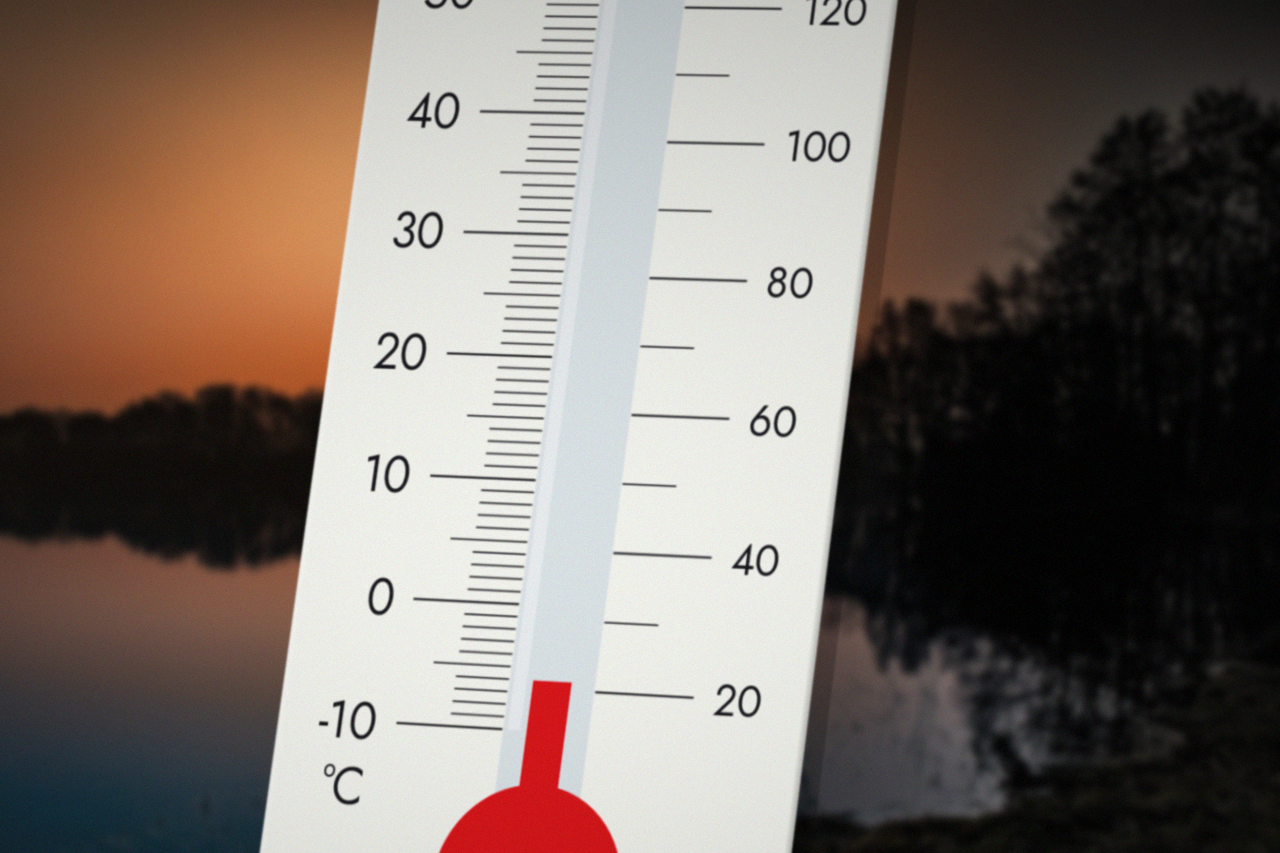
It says -6 °C
